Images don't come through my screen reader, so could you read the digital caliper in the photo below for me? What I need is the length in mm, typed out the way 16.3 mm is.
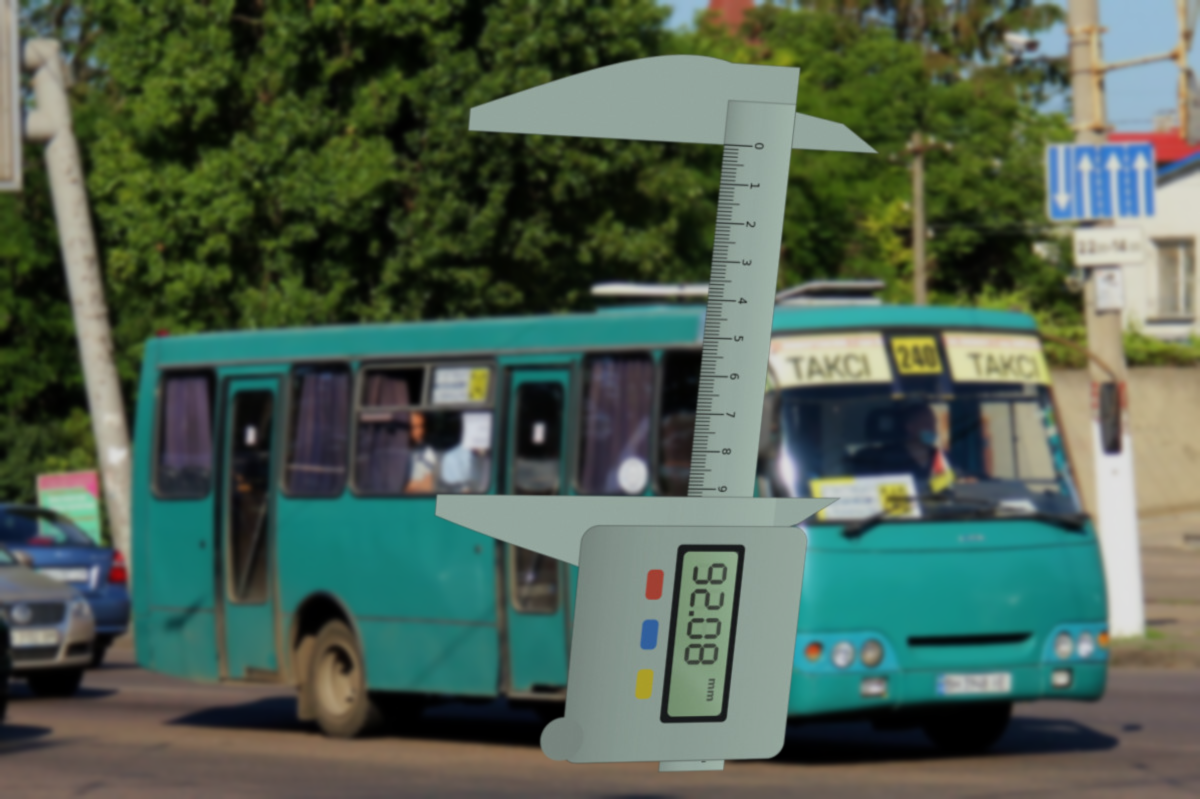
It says 92.08 mm
